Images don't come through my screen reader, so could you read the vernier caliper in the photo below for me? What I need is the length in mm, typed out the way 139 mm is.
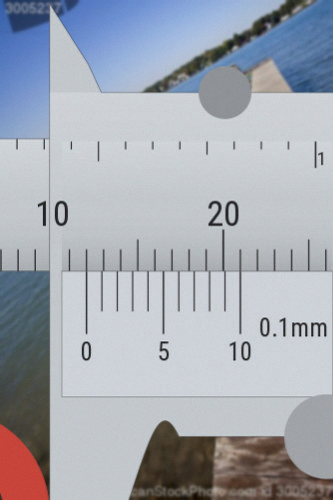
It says 12.0 mm
